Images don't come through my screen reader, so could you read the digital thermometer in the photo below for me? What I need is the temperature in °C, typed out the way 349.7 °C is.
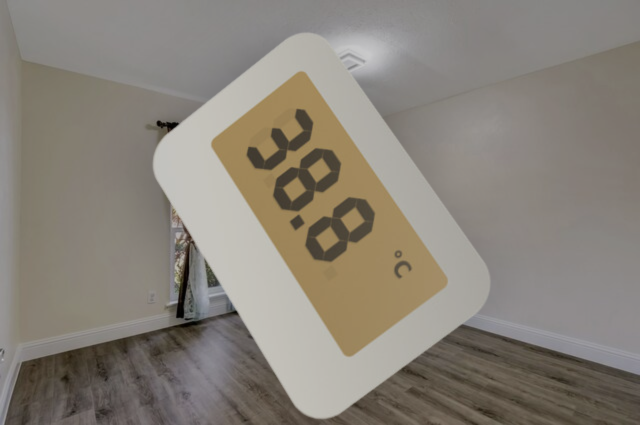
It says 38.8 °C
